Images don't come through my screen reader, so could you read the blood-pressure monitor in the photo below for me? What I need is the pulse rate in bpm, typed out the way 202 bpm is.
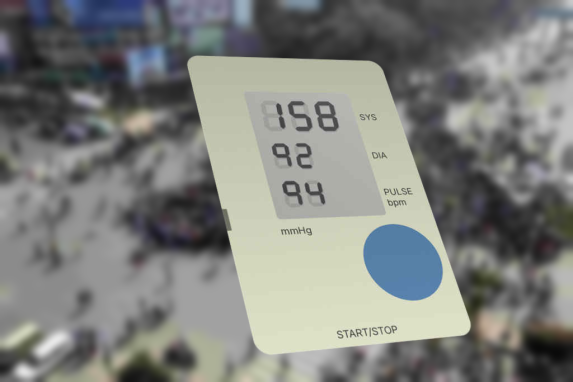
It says 94 bpm
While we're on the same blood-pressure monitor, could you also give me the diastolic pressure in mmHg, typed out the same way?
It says 92 mmHg
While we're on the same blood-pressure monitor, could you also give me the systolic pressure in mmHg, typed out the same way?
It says 158 mmHg
